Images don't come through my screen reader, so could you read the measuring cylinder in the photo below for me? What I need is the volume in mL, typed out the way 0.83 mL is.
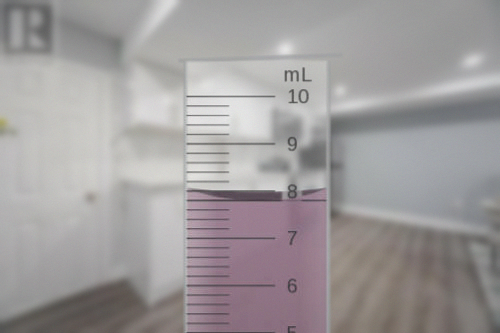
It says 7.8 mL
